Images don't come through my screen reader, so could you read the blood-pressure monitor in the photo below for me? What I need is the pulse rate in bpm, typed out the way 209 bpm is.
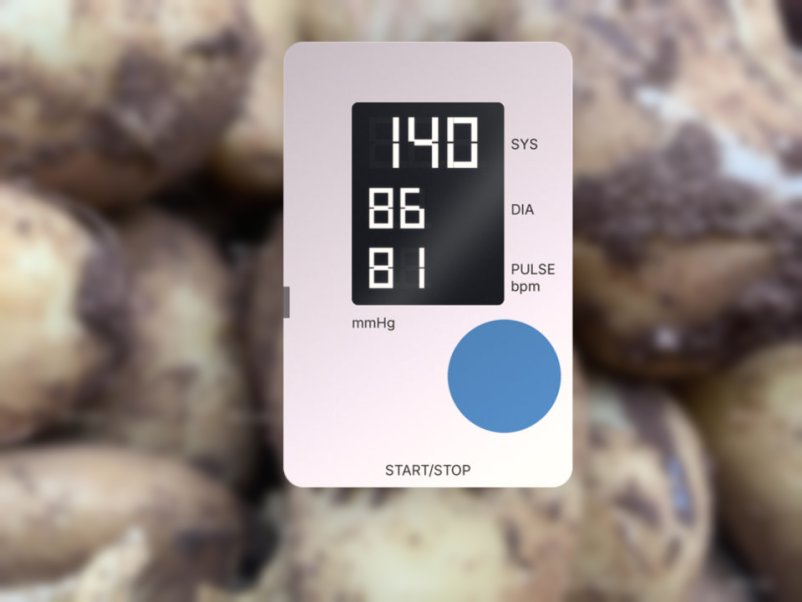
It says 81 bpm
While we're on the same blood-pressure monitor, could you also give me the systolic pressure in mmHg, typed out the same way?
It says 140 mmHg
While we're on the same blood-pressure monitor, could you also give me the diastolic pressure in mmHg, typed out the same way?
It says 86 mmHg
